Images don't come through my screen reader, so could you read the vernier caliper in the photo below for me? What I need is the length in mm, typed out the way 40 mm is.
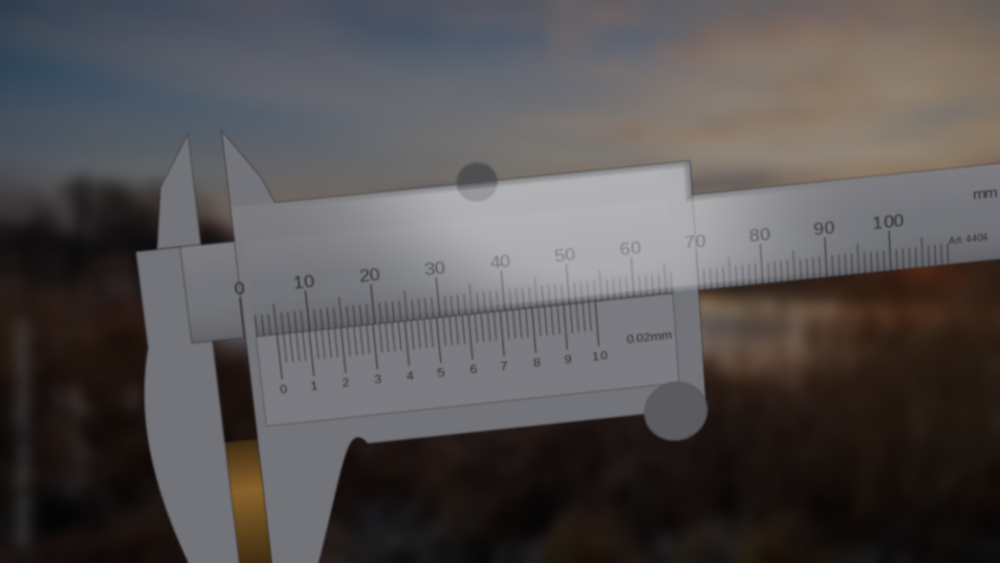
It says 5.0 mm
